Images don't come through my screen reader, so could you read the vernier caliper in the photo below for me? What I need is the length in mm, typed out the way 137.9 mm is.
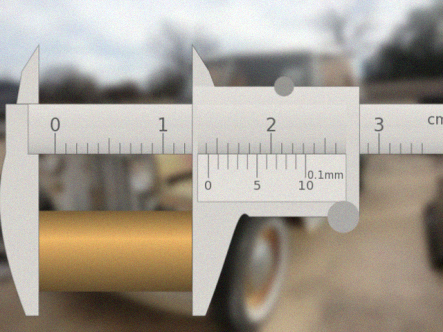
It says 14.2 mm
